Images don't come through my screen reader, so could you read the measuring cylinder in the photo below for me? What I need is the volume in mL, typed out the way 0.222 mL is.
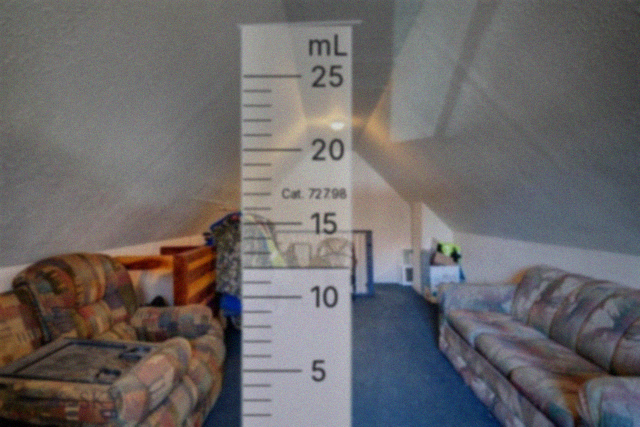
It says 12 mL
